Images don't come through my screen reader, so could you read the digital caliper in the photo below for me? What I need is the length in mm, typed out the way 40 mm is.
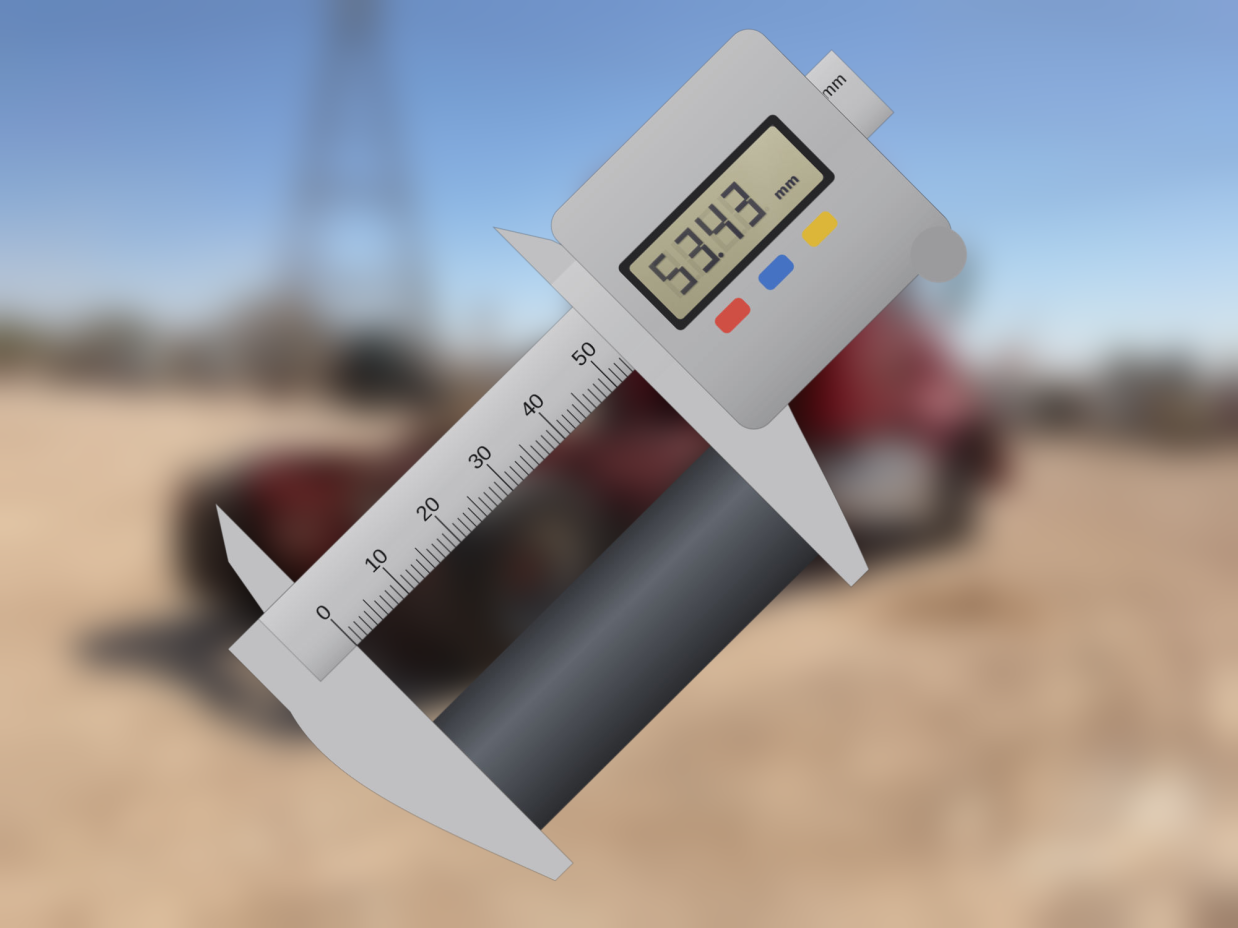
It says 53.43 mm
